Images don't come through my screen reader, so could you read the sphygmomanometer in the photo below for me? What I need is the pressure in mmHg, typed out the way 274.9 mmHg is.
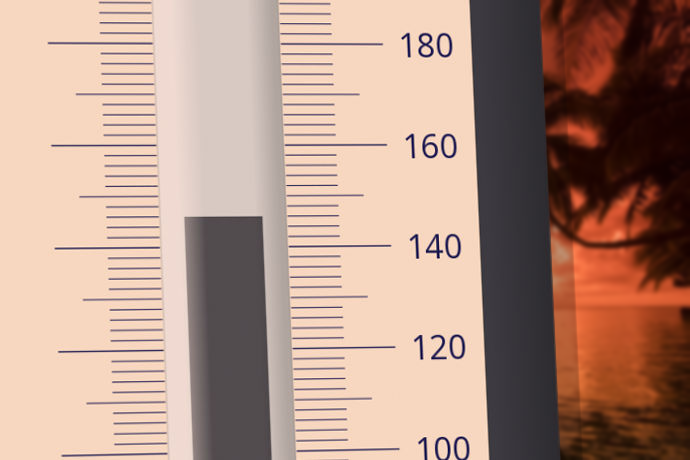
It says 146 mmHg
